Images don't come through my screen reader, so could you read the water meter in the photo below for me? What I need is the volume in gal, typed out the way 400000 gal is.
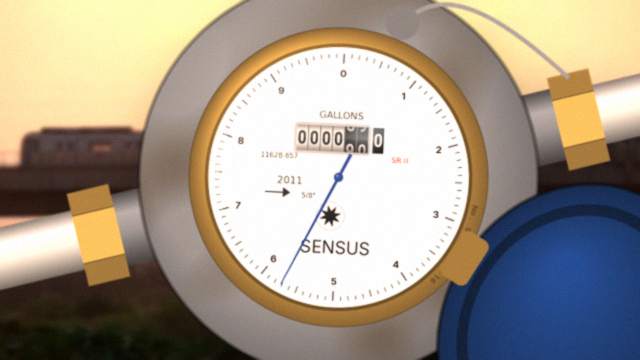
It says 895.7 gal
